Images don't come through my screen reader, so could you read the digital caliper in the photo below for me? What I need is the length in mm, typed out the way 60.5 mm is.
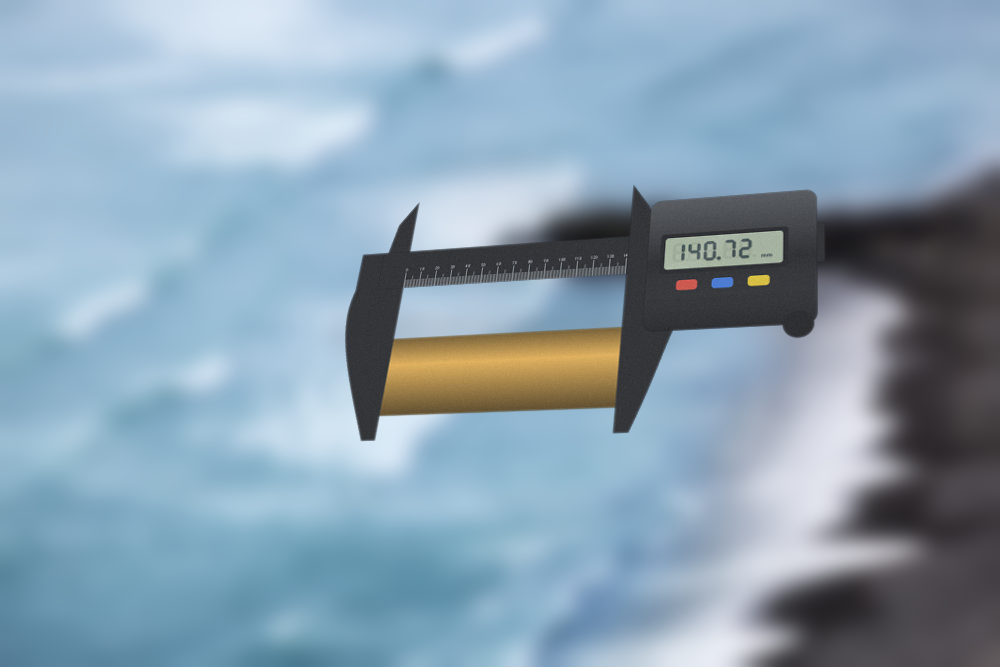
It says 140.72 mm
